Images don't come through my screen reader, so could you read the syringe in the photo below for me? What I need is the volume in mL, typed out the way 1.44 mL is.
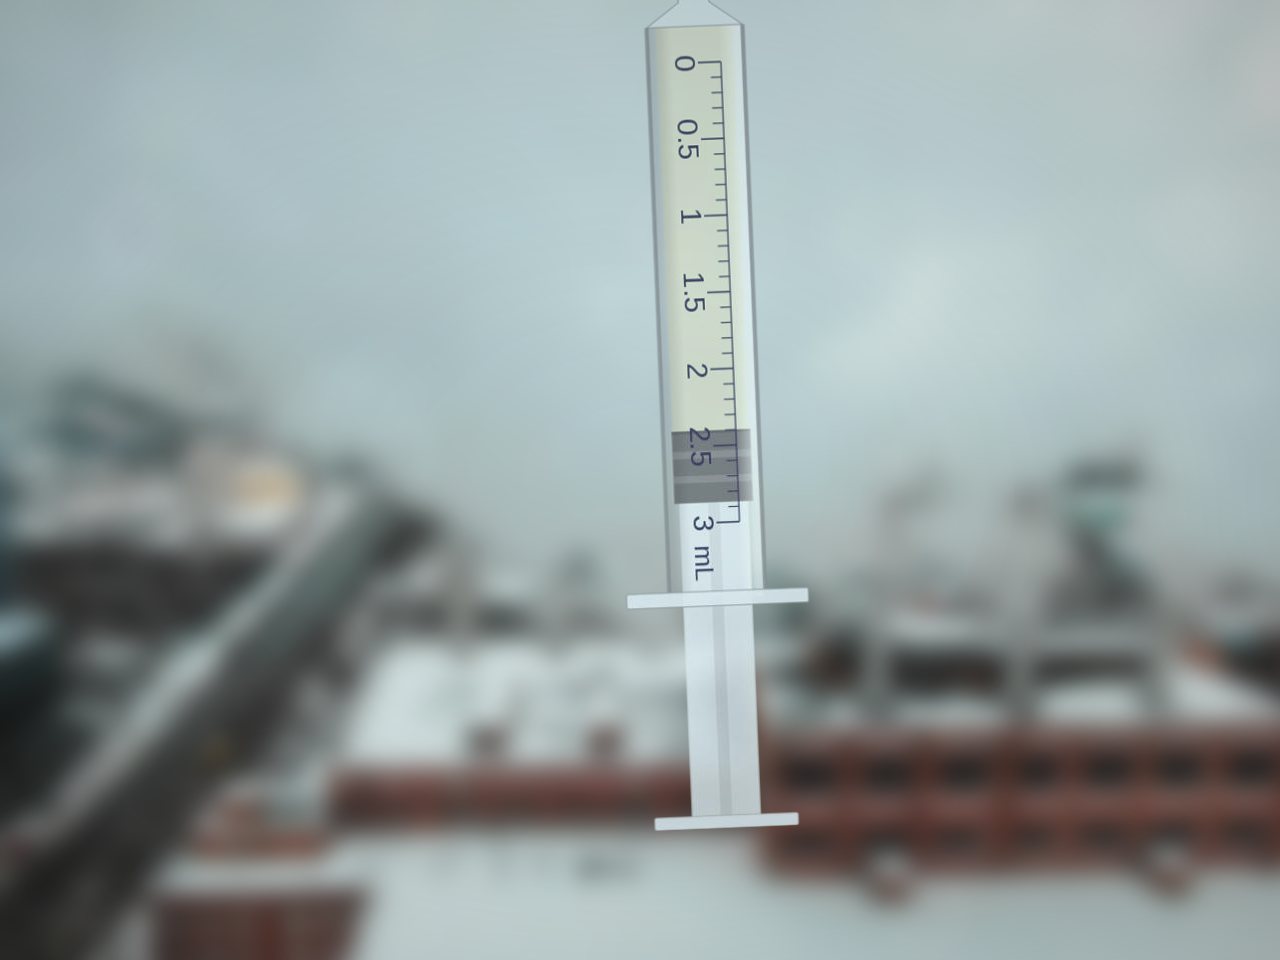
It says 2.4 mL
